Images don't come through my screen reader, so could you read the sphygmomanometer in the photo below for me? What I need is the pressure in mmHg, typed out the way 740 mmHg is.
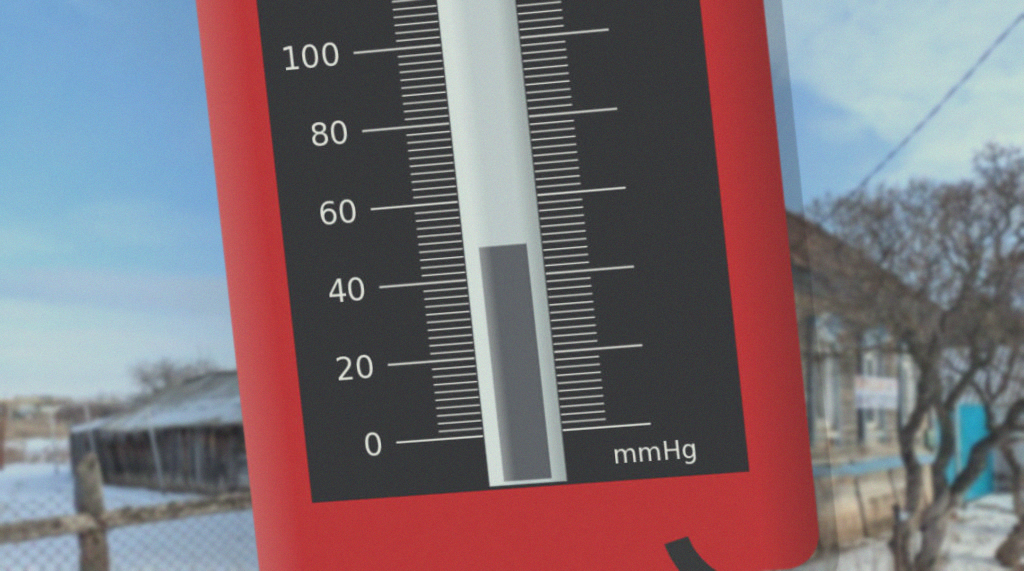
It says 48 mmHg
